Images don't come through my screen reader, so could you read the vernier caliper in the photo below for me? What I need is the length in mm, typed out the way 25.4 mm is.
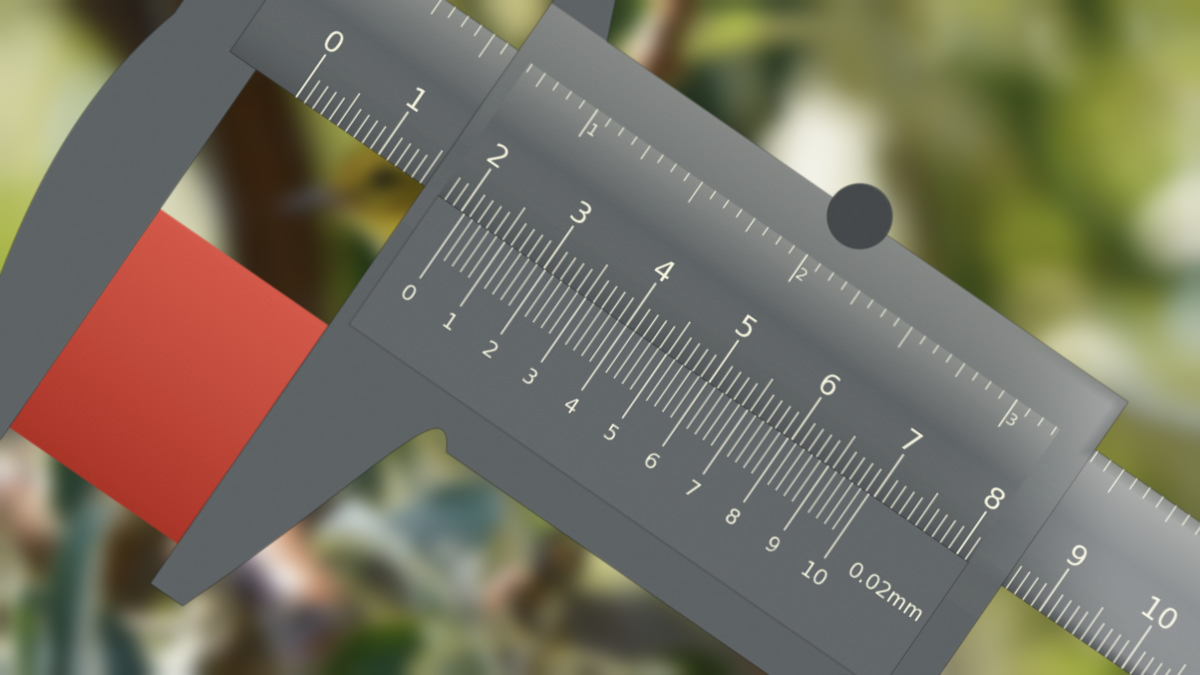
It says 20.4 mm
